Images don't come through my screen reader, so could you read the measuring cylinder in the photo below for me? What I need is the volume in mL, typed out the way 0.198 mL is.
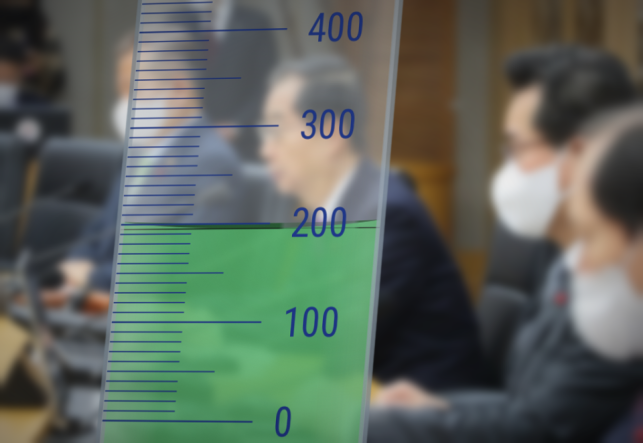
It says 195 mL
